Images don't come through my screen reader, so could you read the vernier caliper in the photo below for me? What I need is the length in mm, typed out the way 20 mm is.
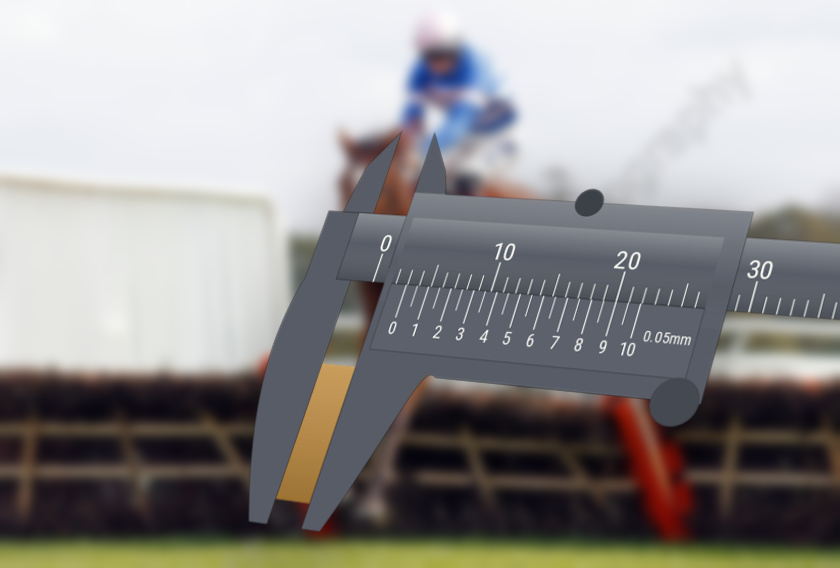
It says 2.9 mm
